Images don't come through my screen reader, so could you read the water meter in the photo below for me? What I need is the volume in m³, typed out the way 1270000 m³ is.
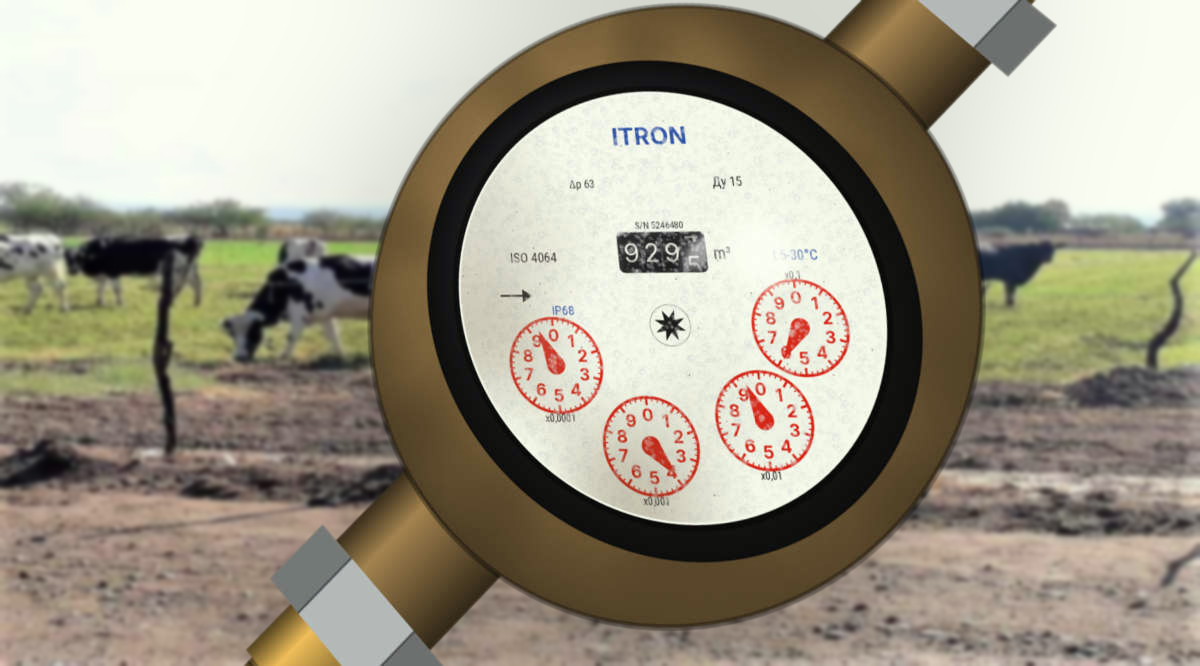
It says 9294.5939 m³
